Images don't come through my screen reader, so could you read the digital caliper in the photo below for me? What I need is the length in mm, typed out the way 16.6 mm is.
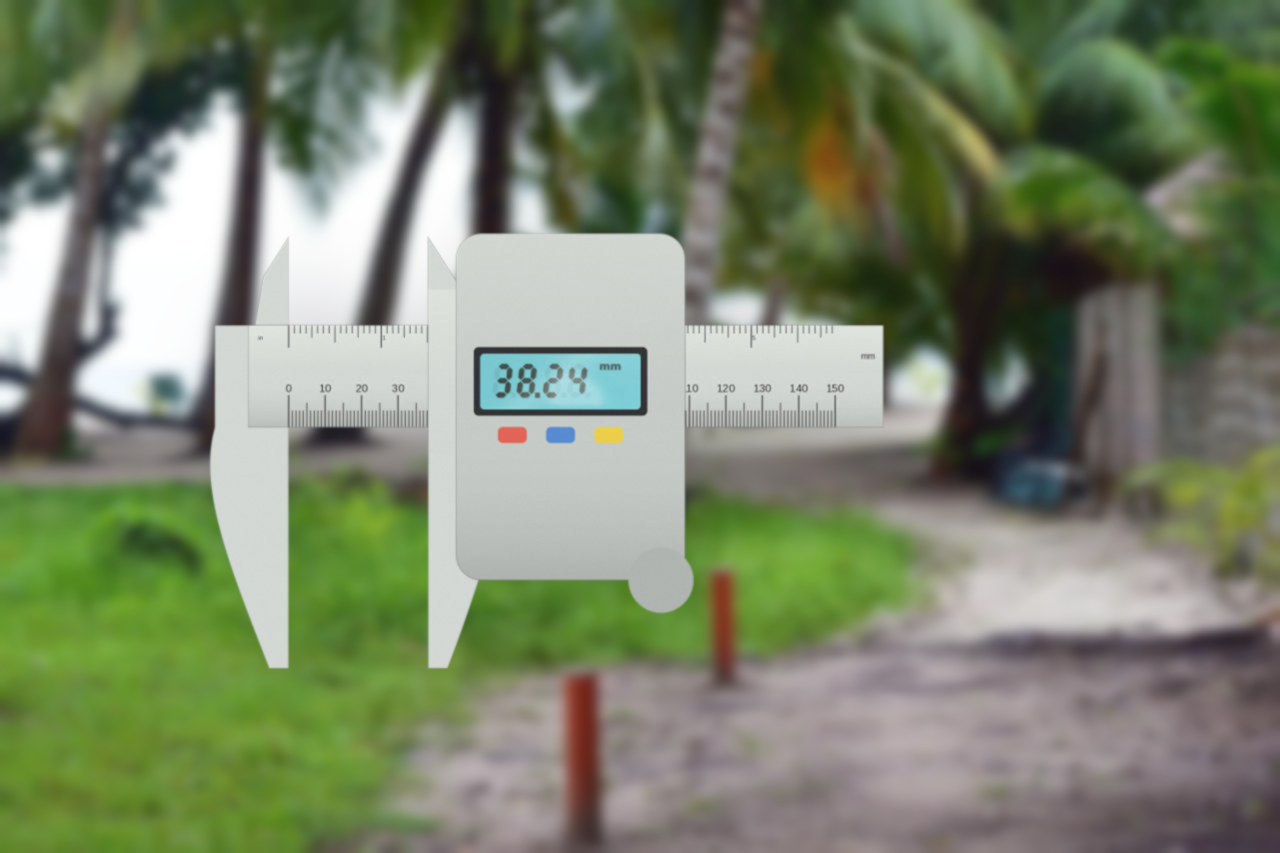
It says 38.24 mm
